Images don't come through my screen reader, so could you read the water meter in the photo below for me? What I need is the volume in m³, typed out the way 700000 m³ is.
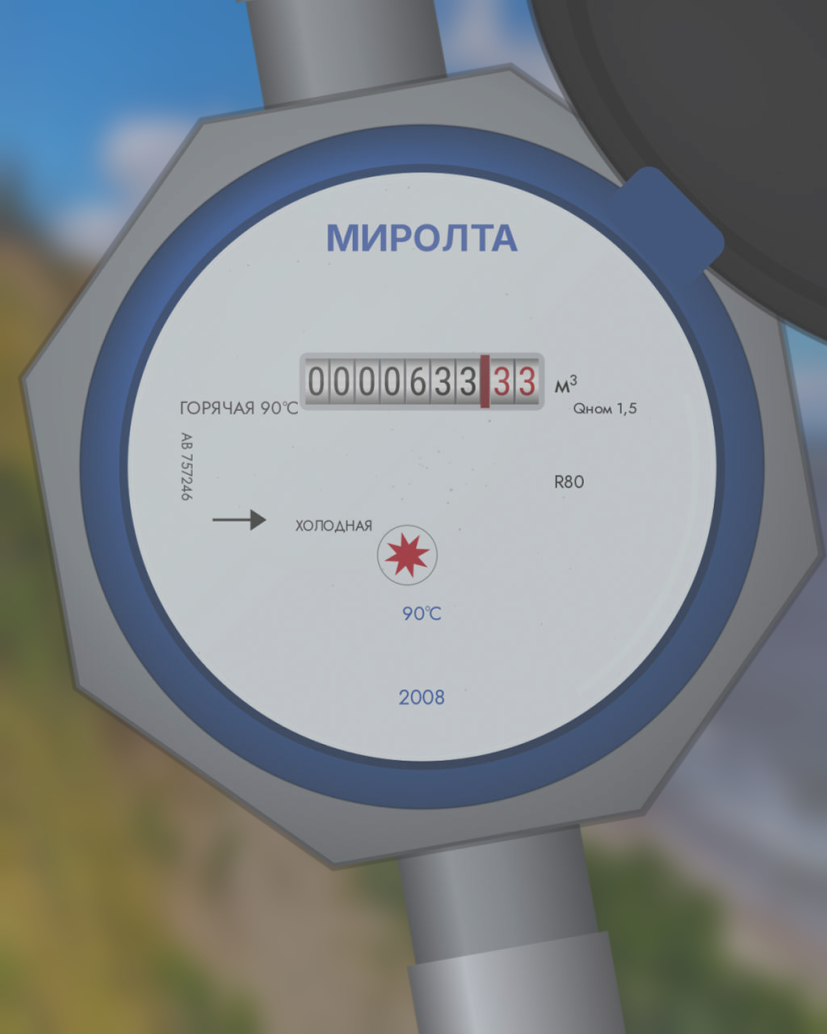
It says 633.33 m³
